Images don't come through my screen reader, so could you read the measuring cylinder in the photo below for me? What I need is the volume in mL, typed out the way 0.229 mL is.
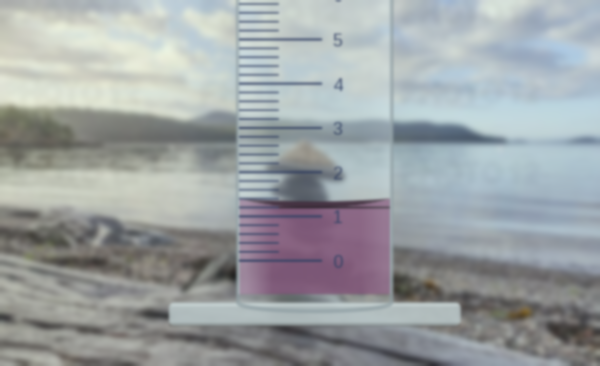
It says 1.2 mL
